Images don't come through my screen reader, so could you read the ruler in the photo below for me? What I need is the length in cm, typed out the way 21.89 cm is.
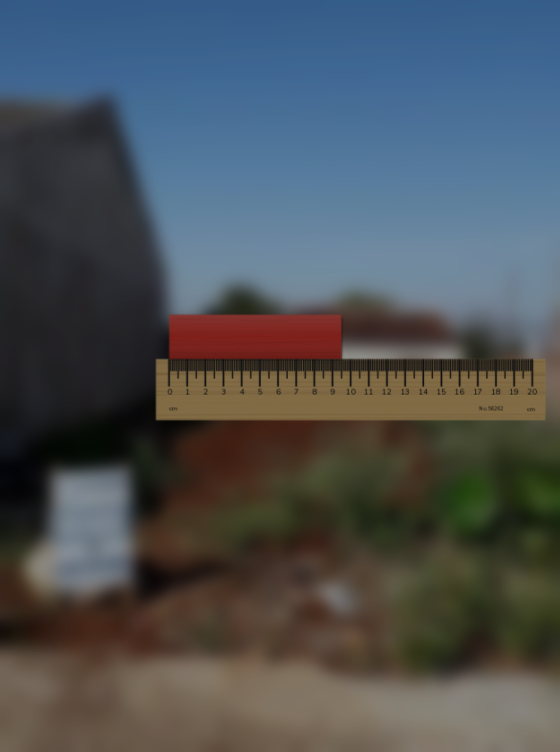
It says 9.5 cm
